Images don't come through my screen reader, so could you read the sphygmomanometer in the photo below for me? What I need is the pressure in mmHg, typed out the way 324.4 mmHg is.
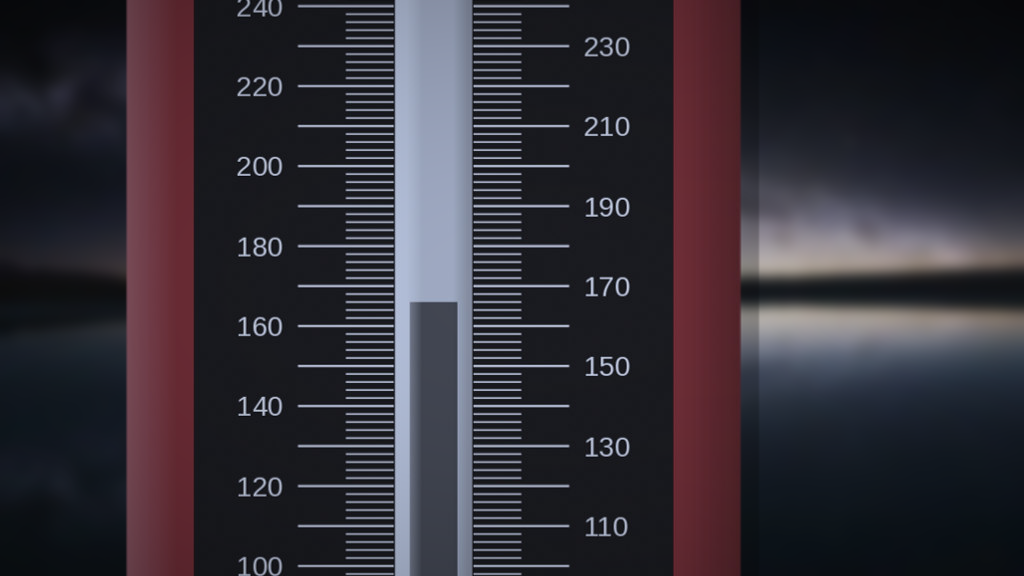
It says 166 mmHg
